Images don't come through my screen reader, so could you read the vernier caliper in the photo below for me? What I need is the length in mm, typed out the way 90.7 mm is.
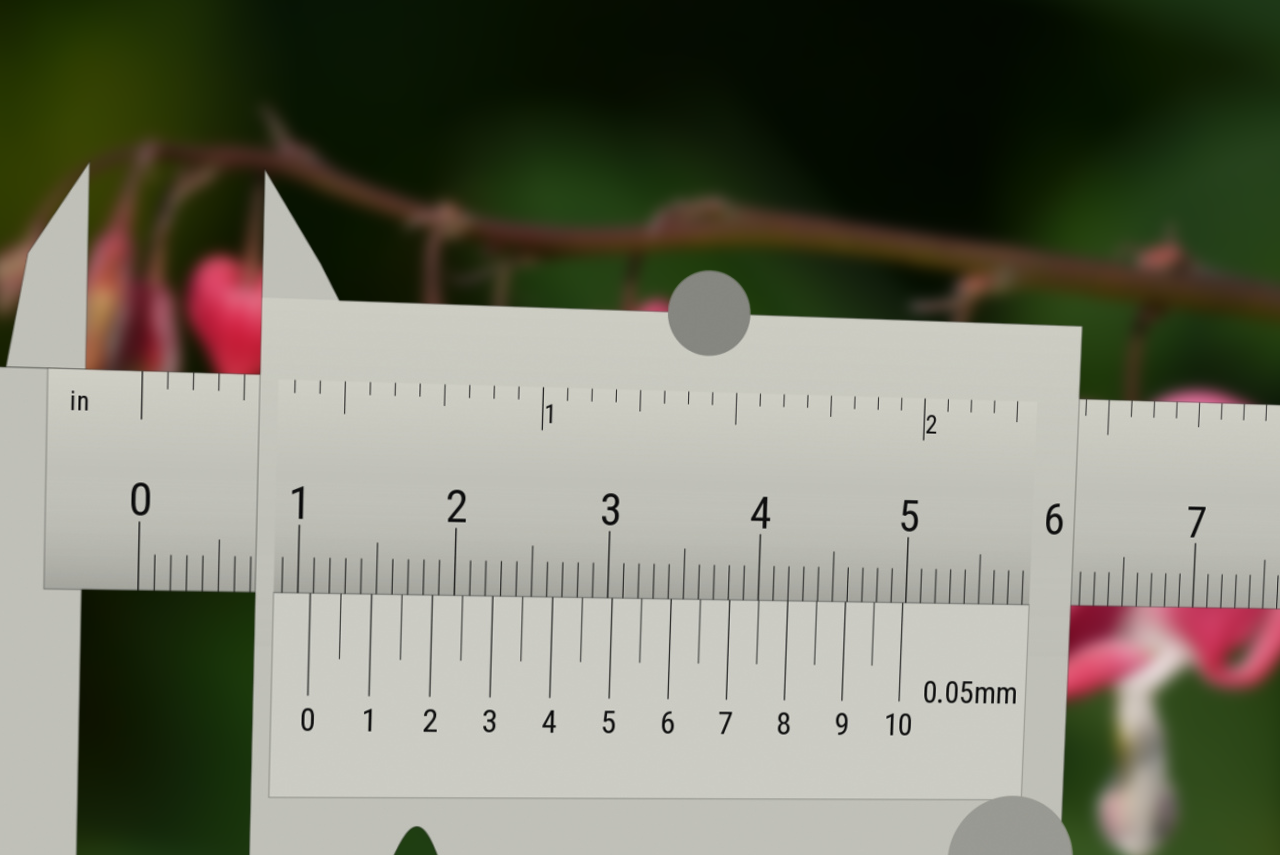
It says 10.8 mm
